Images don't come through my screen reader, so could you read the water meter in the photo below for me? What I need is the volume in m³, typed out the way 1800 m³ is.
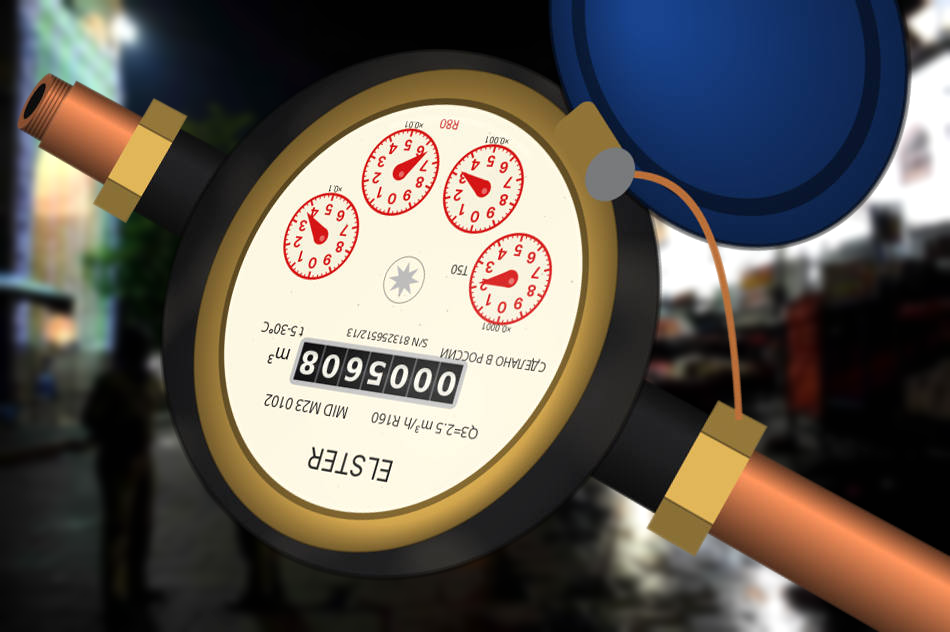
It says 5608.3632 m³
